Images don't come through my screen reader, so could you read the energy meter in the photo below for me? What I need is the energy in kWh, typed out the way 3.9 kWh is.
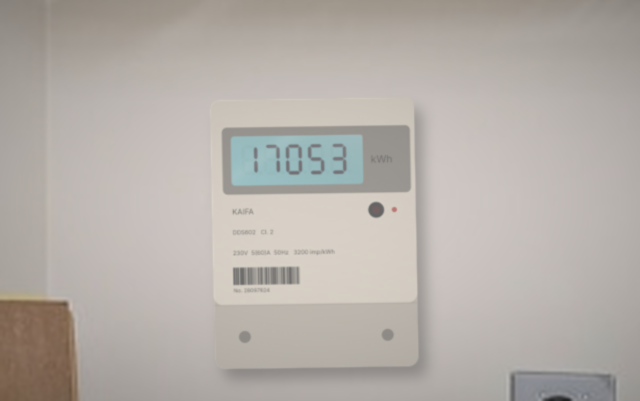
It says 17053 kWh
